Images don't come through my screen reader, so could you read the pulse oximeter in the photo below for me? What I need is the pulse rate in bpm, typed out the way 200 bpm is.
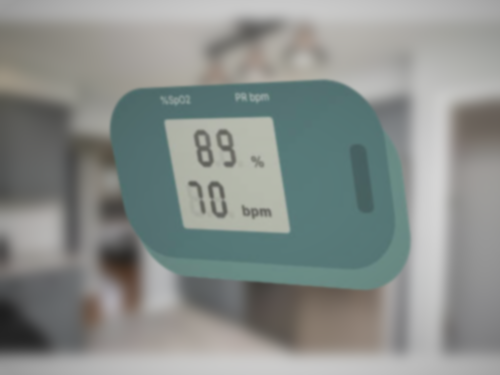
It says 70 bpm
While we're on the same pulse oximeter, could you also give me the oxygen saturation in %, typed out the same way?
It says 89 %
